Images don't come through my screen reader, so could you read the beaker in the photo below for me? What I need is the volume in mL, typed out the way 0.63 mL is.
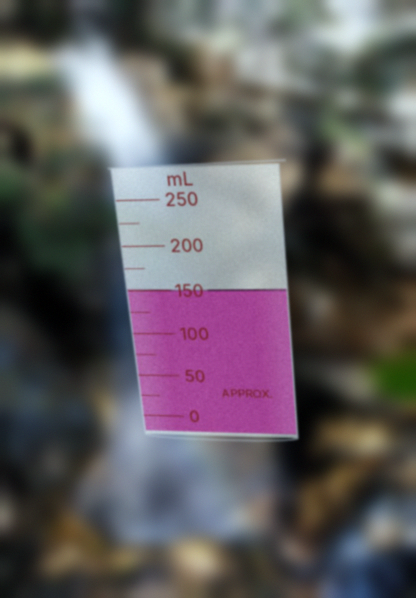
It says 150 mL
